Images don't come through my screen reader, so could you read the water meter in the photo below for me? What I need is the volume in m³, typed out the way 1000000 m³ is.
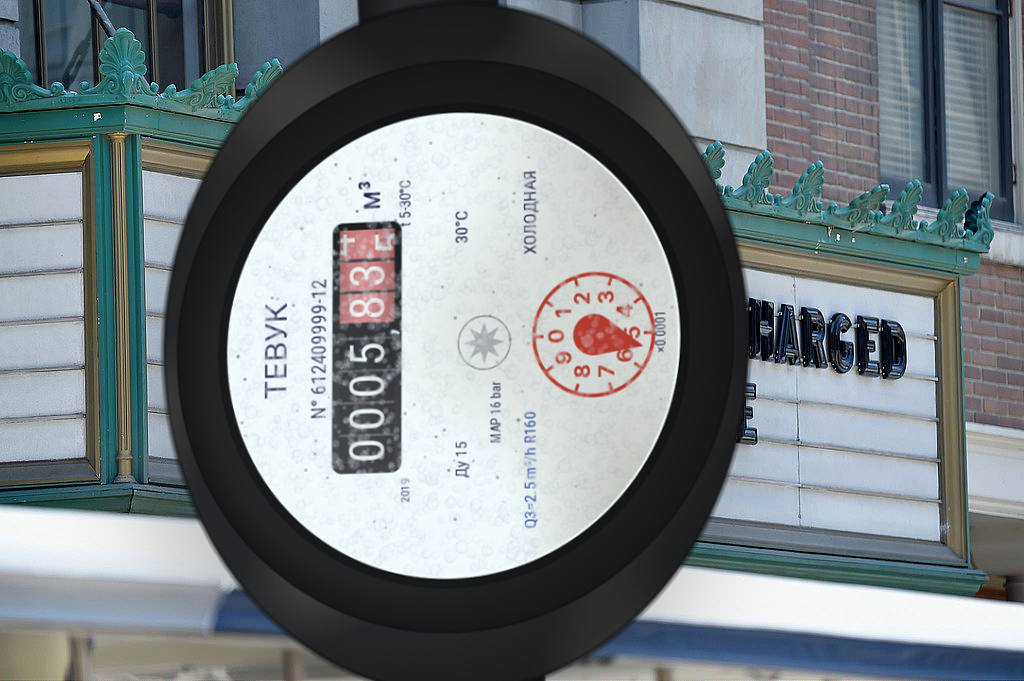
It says 5.8345 m³
